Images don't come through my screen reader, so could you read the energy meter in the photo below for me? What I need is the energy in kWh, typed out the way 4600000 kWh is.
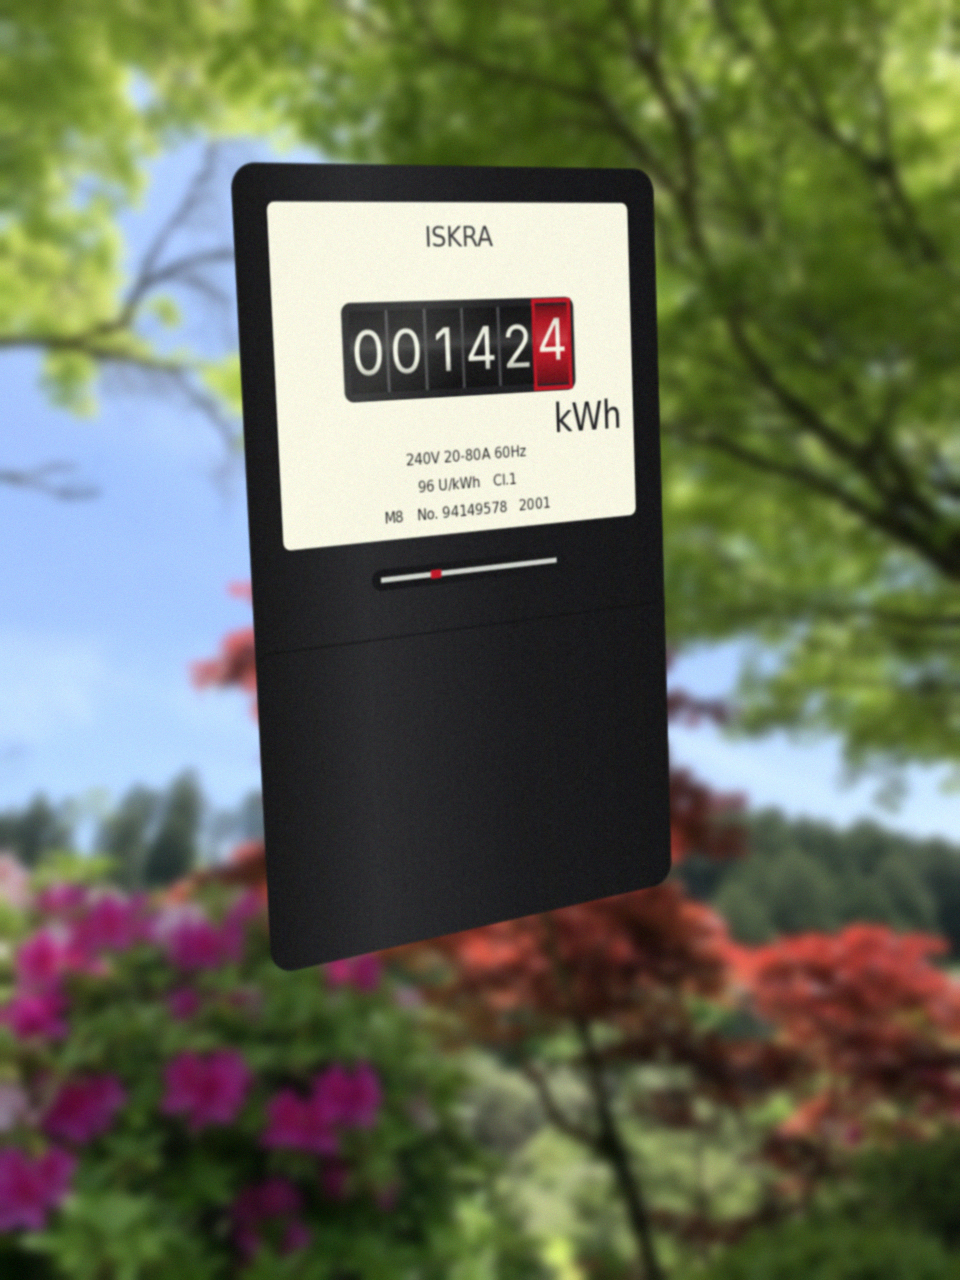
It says 142.4 kWh
